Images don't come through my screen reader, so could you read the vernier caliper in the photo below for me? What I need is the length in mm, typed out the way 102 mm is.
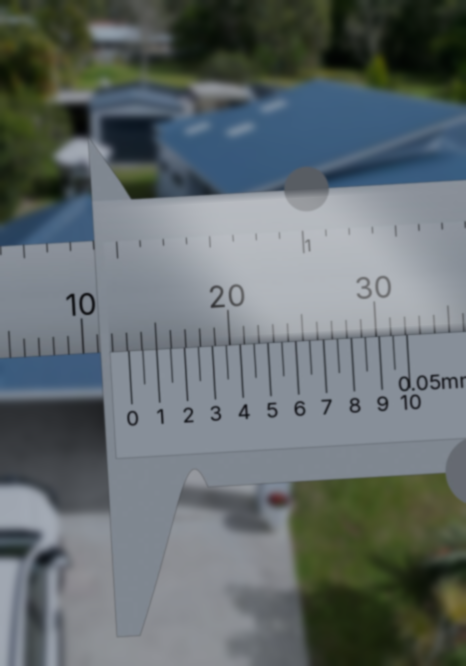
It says 13.1 mm
